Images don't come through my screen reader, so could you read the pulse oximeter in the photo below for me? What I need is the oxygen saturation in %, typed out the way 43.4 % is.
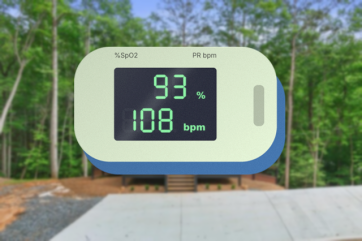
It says 93 %
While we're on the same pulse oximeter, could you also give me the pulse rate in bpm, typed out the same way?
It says 108 bpm
